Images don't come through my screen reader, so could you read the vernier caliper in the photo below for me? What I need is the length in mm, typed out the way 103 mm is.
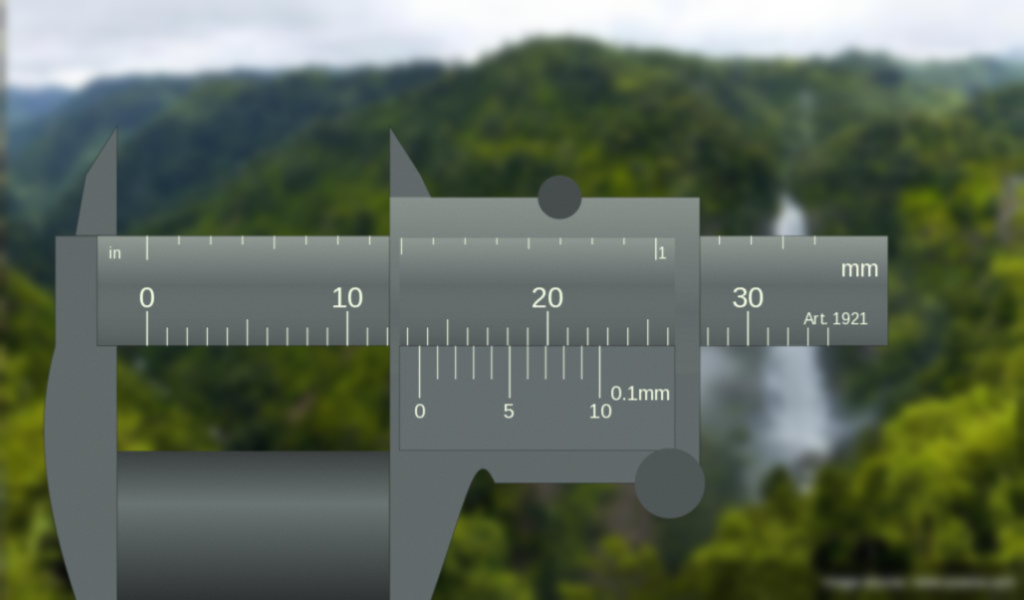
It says 13.6 mm
